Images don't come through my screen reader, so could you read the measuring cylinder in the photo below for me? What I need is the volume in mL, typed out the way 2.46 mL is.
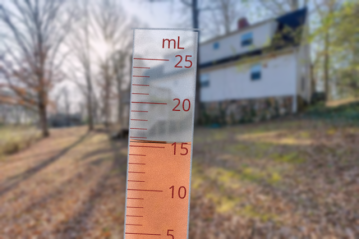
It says 15.5 mL
